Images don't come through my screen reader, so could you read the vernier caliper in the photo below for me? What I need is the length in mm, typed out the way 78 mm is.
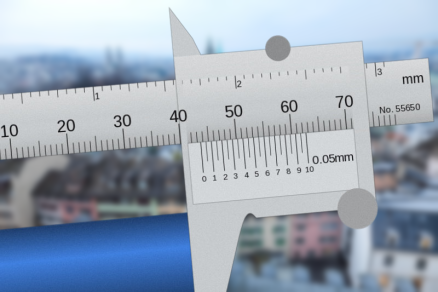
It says 43.6 mm
